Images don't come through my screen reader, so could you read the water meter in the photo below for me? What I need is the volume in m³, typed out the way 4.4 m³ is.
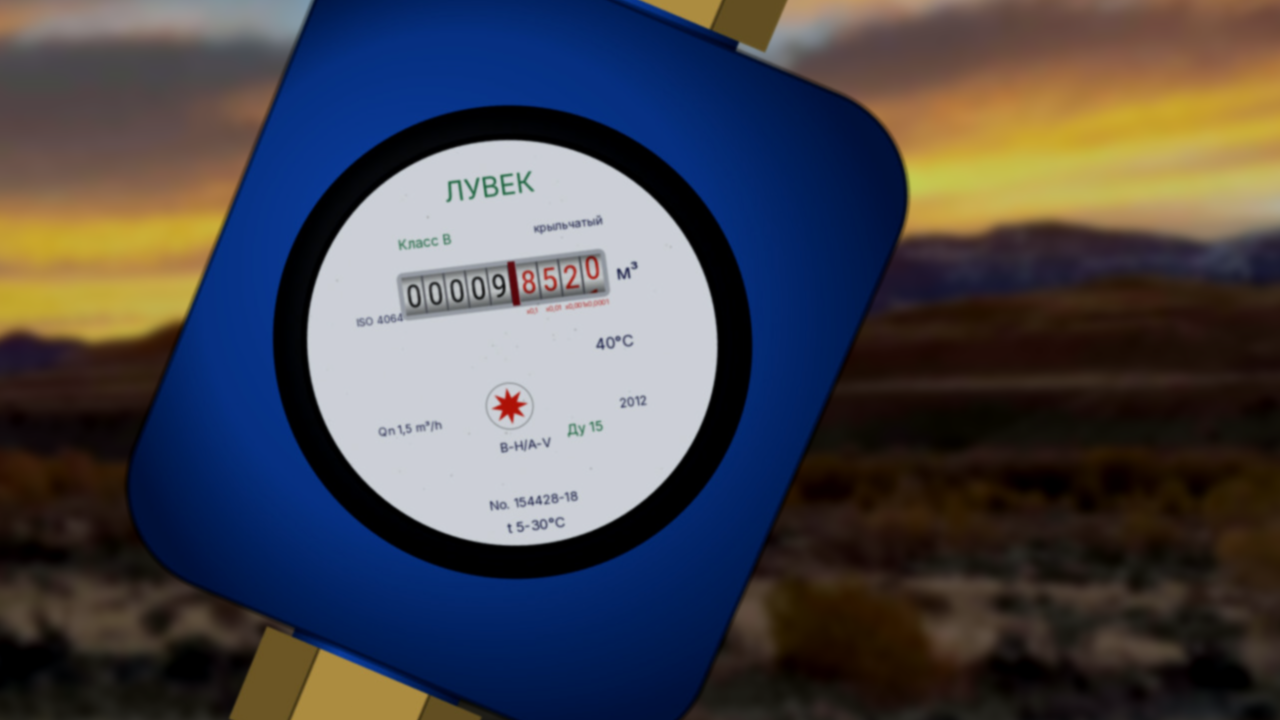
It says 9.8520 m³
